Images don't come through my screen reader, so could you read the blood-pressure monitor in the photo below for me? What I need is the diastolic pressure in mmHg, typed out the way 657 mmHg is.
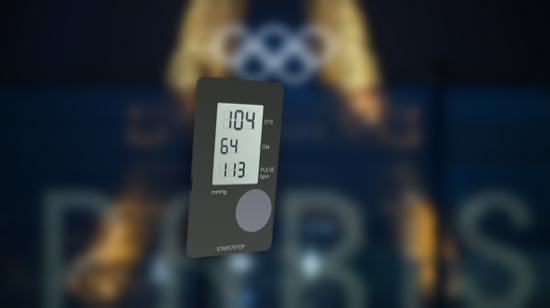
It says 64 mmHg
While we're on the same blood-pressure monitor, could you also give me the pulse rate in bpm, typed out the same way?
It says 113 bpm
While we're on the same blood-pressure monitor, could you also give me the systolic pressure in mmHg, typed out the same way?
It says 104 mmHg
